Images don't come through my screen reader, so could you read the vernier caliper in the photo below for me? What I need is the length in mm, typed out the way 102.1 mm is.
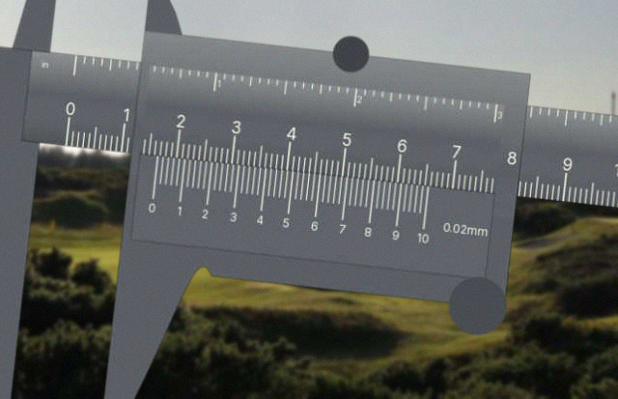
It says 16.6 mm
